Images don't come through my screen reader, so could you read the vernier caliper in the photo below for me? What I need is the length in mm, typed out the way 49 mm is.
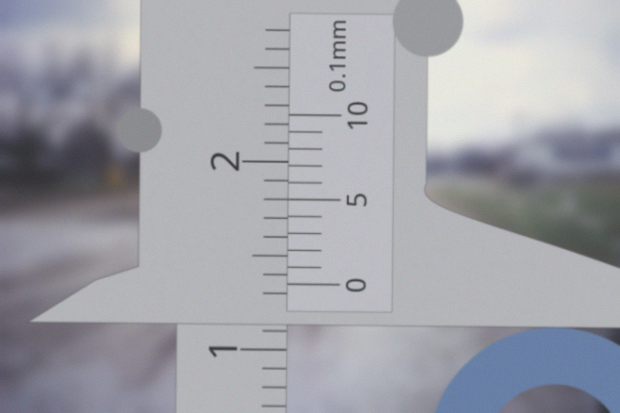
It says 13.5 mm
